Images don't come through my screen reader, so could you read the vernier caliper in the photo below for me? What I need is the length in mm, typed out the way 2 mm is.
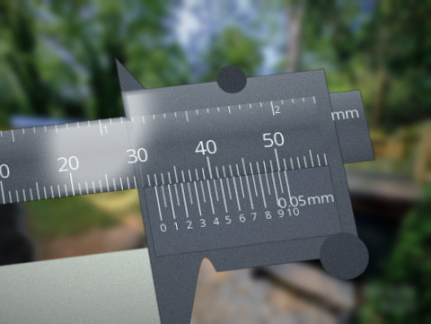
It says 31.8 mm
